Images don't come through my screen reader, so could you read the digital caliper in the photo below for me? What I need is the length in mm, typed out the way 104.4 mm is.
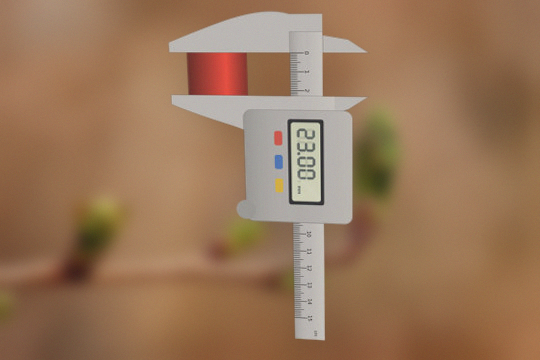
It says 23.00 mm
